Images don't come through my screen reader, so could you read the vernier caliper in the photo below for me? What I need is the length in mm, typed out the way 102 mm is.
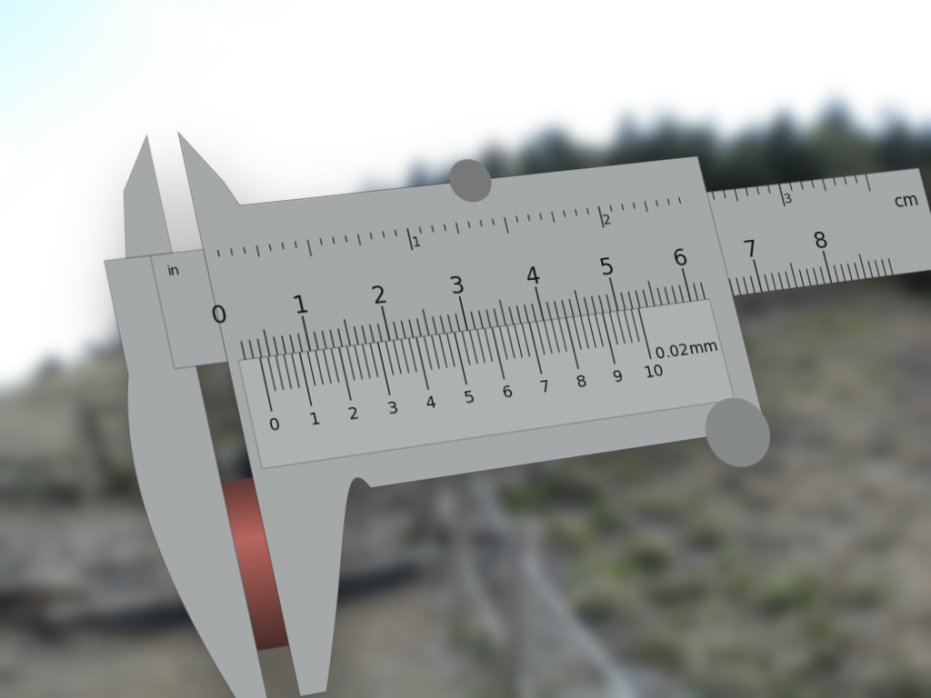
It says 3.8 mm
